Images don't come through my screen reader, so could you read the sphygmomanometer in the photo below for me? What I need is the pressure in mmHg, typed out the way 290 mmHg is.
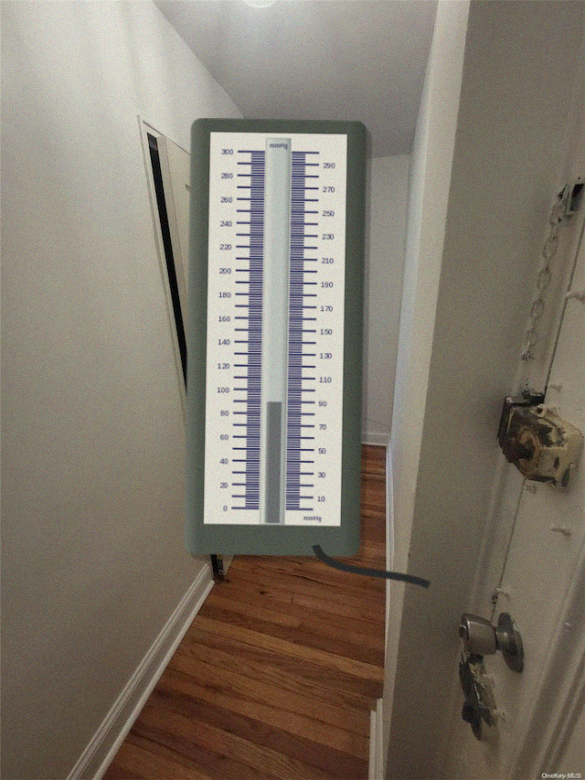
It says 90 mmHg
